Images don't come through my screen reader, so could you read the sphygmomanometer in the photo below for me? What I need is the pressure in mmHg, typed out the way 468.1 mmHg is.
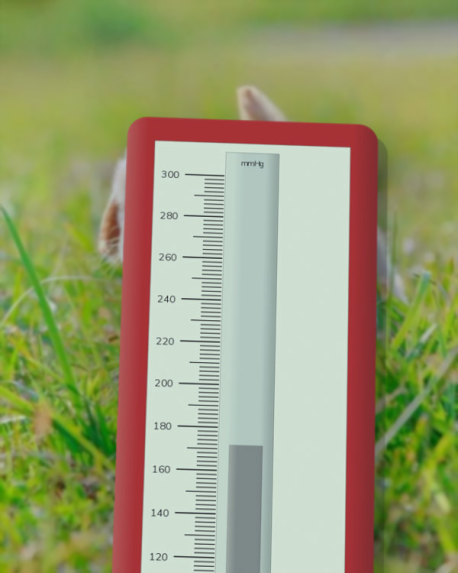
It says 172 mmHg
